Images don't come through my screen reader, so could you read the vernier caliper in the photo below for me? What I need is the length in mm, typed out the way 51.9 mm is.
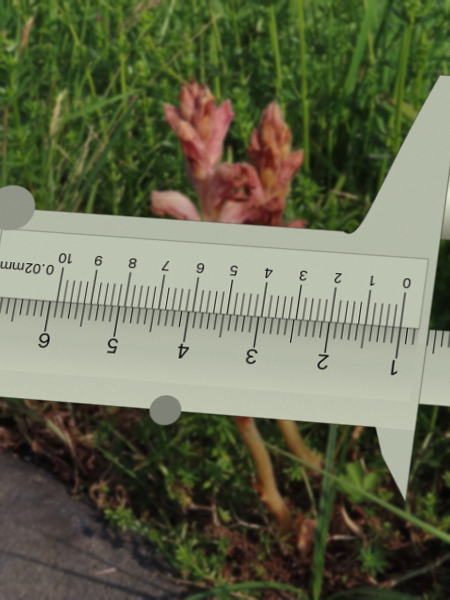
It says 10.0 mm
